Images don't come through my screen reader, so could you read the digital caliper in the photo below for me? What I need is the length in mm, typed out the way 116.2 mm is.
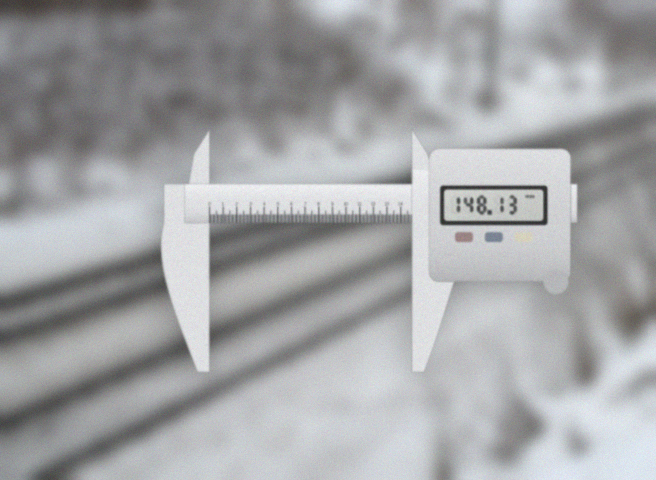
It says 148.13 mm
